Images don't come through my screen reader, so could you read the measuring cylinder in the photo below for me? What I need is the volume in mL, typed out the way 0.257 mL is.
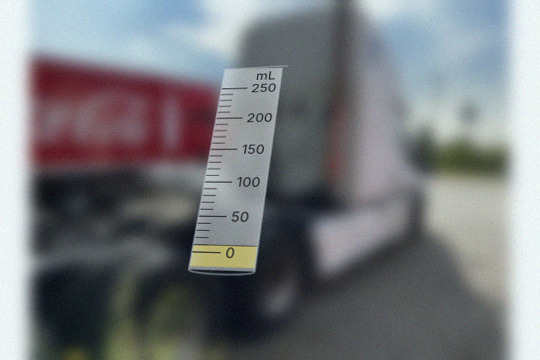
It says 10 mL
